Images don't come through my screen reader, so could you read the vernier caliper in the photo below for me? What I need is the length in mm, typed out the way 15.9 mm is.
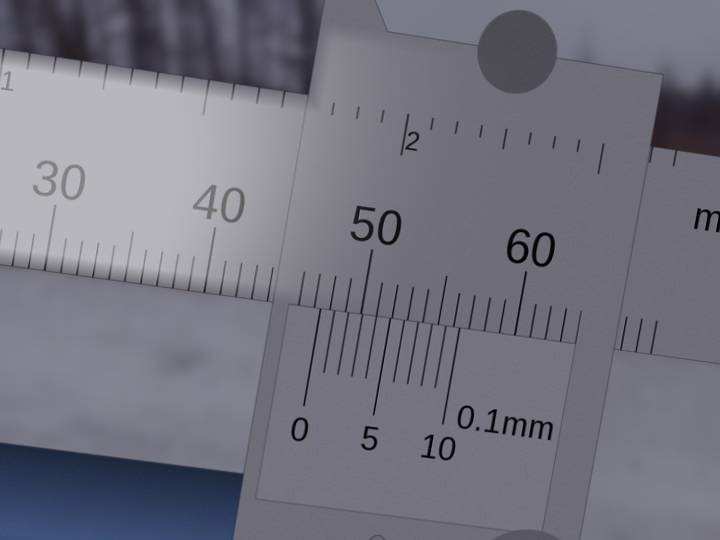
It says 47.4 mm
